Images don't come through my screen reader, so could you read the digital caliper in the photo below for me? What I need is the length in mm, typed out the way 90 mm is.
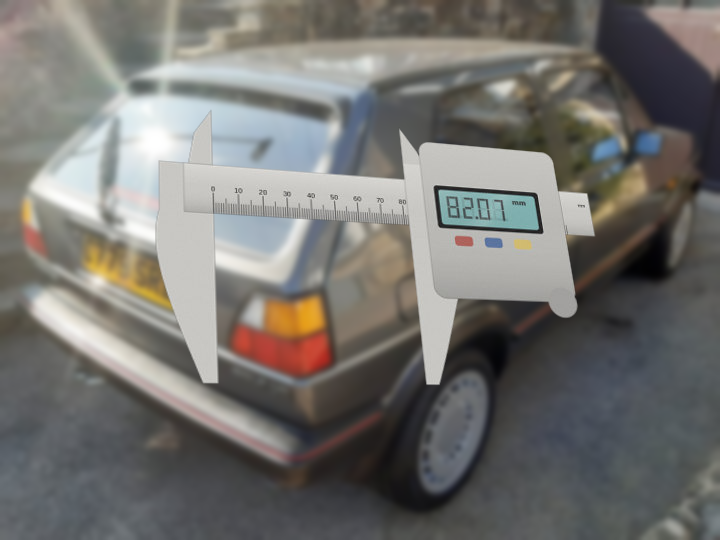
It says 82.07 mm
